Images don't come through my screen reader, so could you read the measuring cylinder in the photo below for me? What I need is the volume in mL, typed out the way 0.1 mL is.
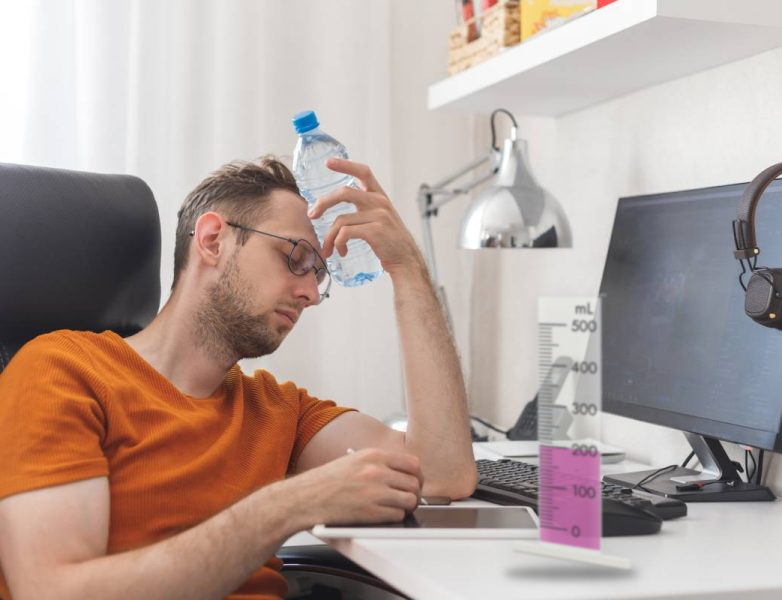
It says 200 mL
